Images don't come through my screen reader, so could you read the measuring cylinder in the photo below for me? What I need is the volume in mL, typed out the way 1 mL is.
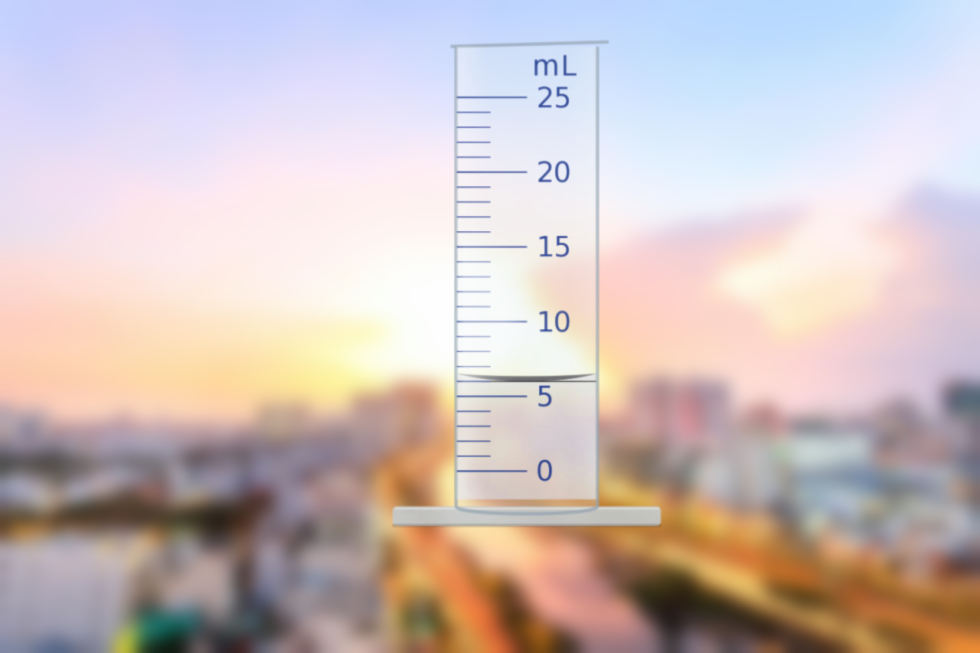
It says 6 mL
